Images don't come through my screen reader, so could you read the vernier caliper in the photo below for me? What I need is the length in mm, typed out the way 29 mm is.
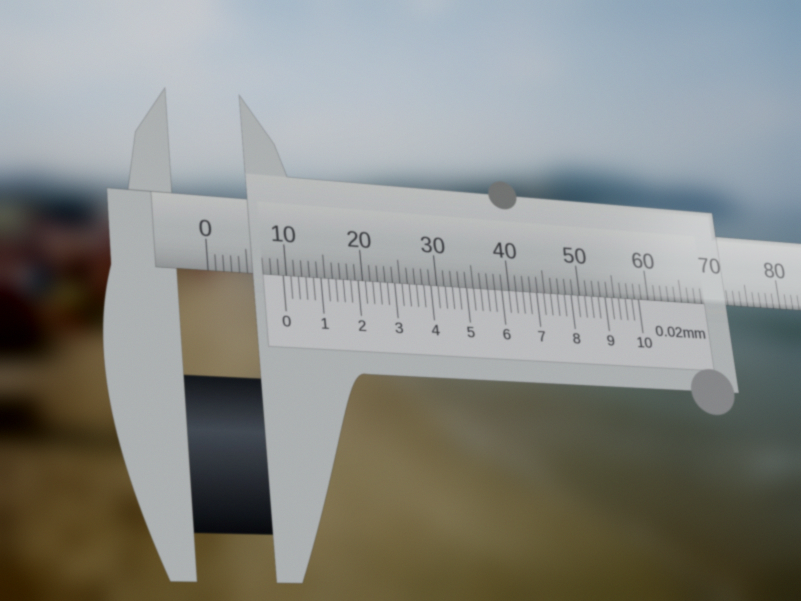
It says 9.6 mm
